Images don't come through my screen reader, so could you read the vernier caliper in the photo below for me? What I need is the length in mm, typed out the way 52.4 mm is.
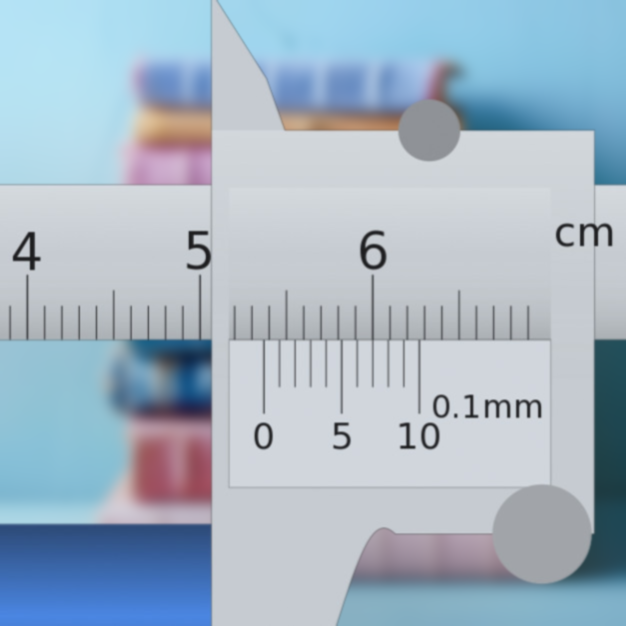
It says 53.7 mm
